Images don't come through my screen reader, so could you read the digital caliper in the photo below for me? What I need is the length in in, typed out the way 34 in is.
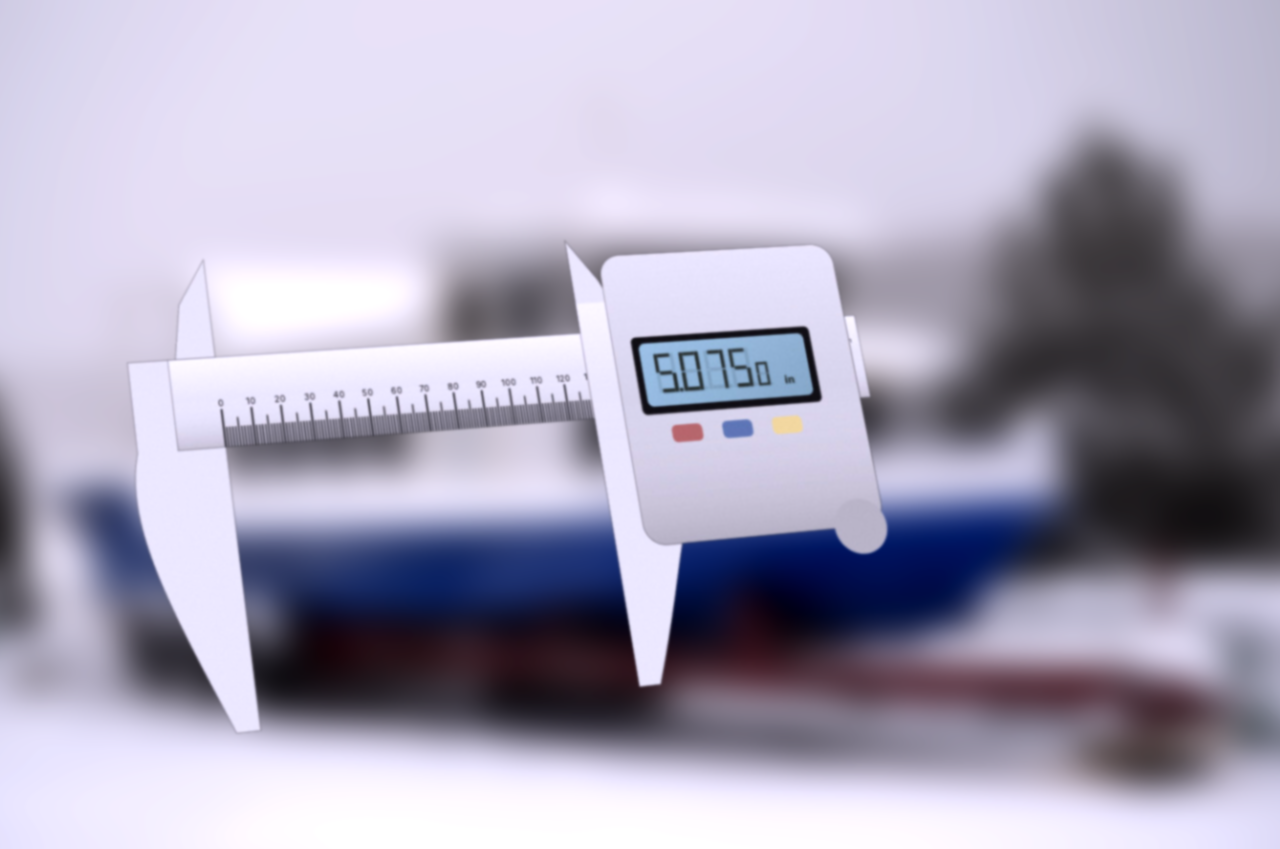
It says 5.0750 in
